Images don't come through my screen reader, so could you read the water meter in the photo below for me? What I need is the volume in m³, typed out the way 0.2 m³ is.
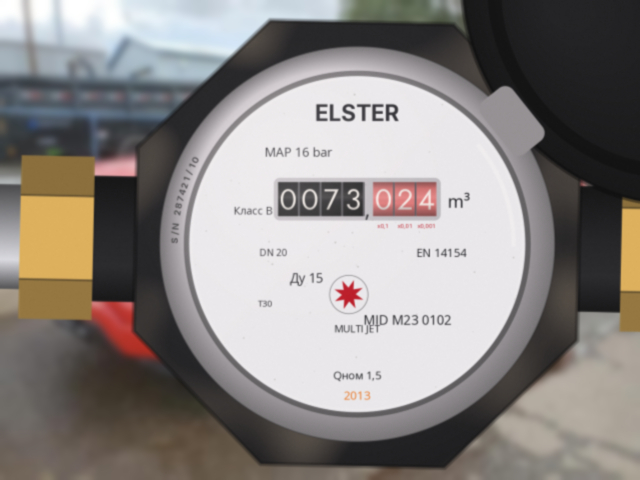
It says 73.024 m³
